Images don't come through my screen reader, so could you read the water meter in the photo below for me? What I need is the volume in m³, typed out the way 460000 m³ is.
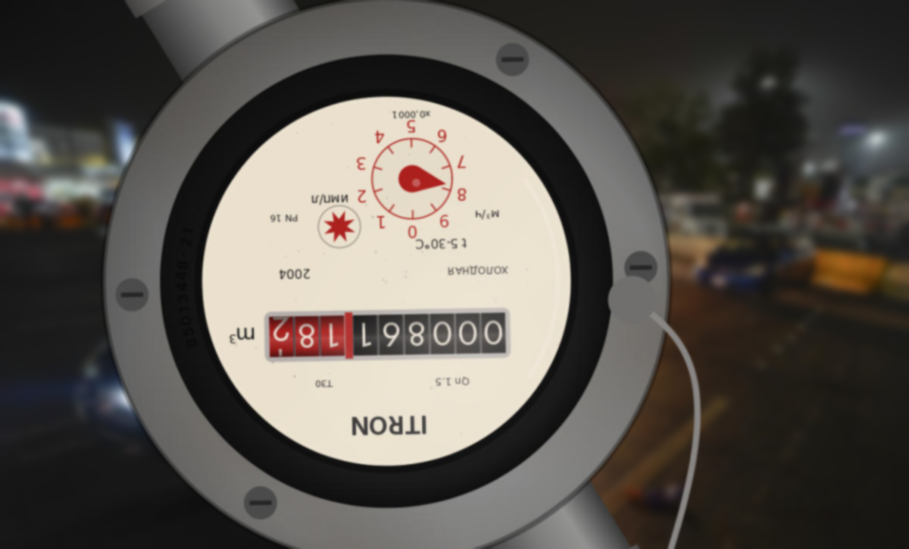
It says 861.1817 m³
